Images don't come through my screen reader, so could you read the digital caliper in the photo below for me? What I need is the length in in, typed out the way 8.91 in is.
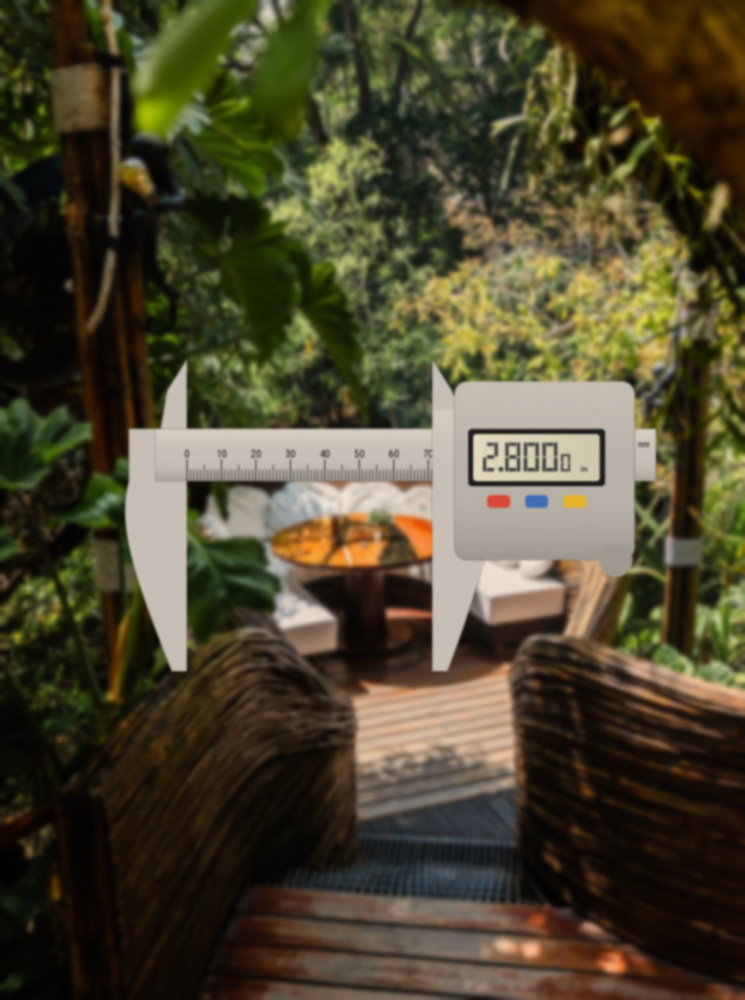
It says 2.8000 in
